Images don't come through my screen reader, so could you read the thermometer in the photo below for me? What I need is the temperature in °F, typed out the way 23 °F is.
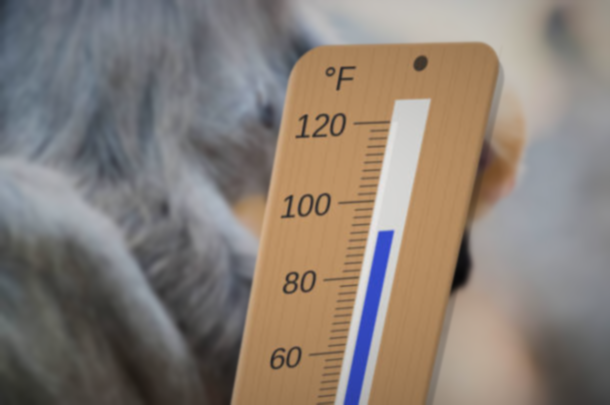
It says 92 °F
